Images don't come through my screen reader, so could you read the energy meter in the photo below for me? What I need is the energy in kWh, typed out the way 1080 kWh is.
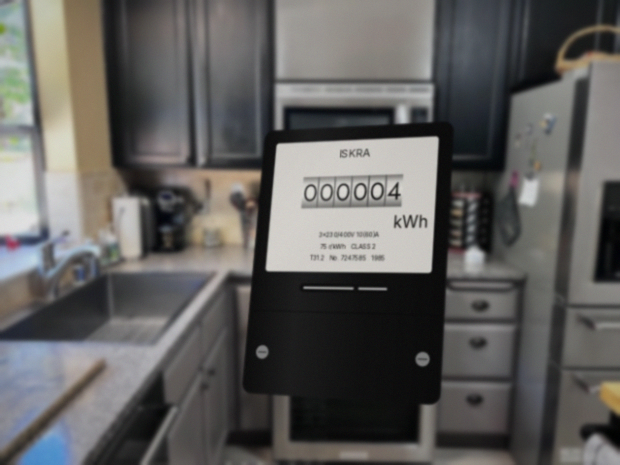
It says 4 kWh
